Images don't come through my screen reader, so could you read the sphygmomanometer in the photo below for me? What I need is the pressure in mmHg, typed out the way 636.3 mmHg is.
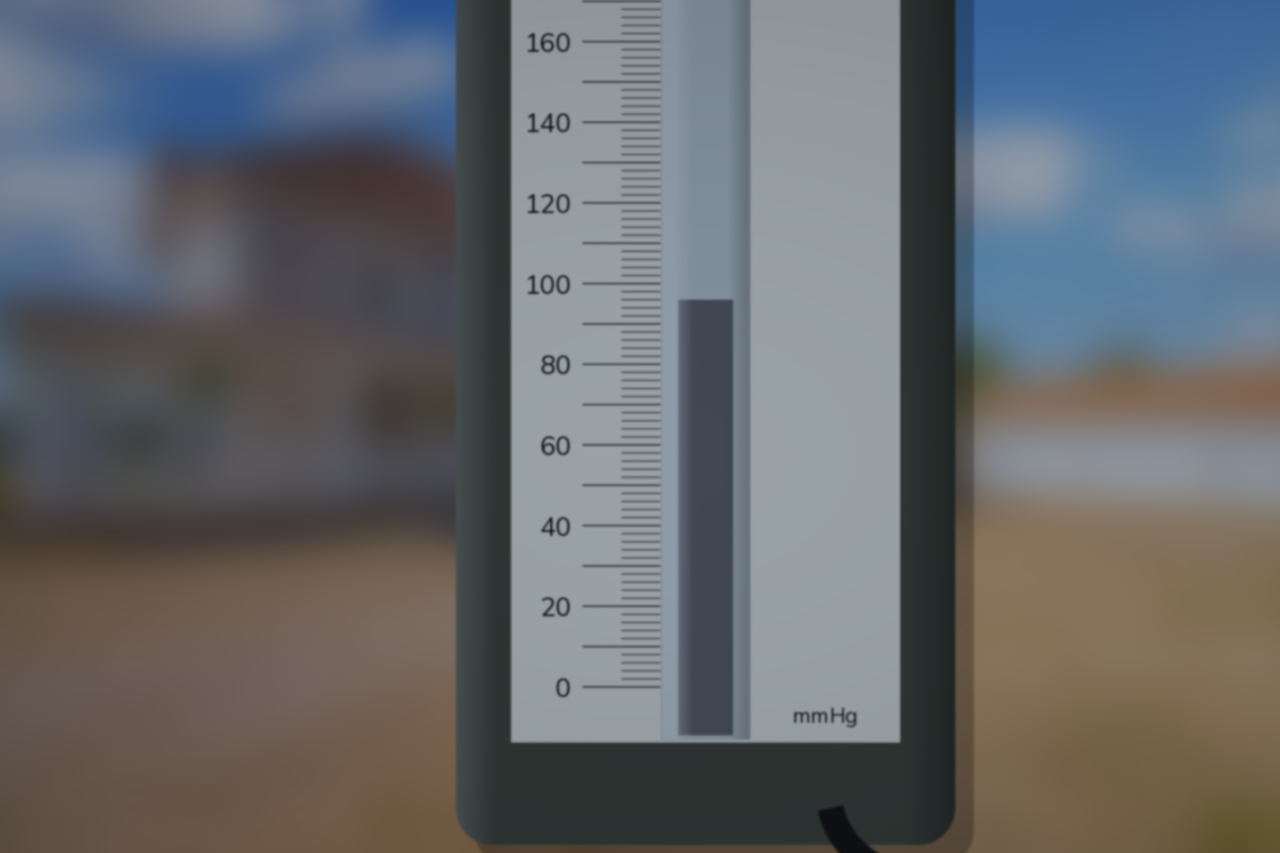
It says 96 mmHg
